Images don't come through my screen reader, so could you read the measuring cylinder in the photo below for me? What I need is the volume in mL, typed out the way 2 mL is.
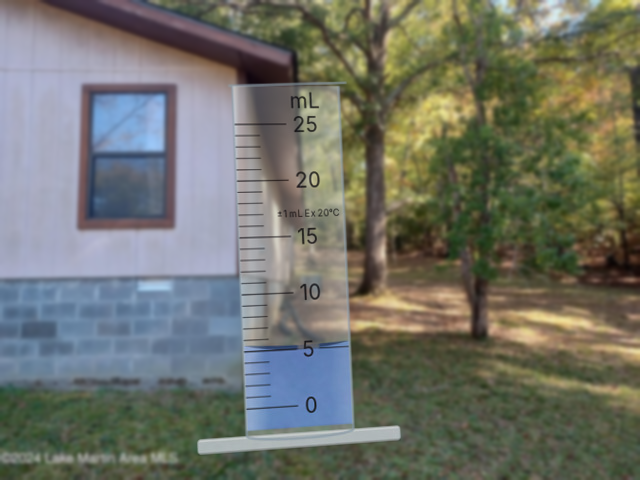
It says 5 mL
